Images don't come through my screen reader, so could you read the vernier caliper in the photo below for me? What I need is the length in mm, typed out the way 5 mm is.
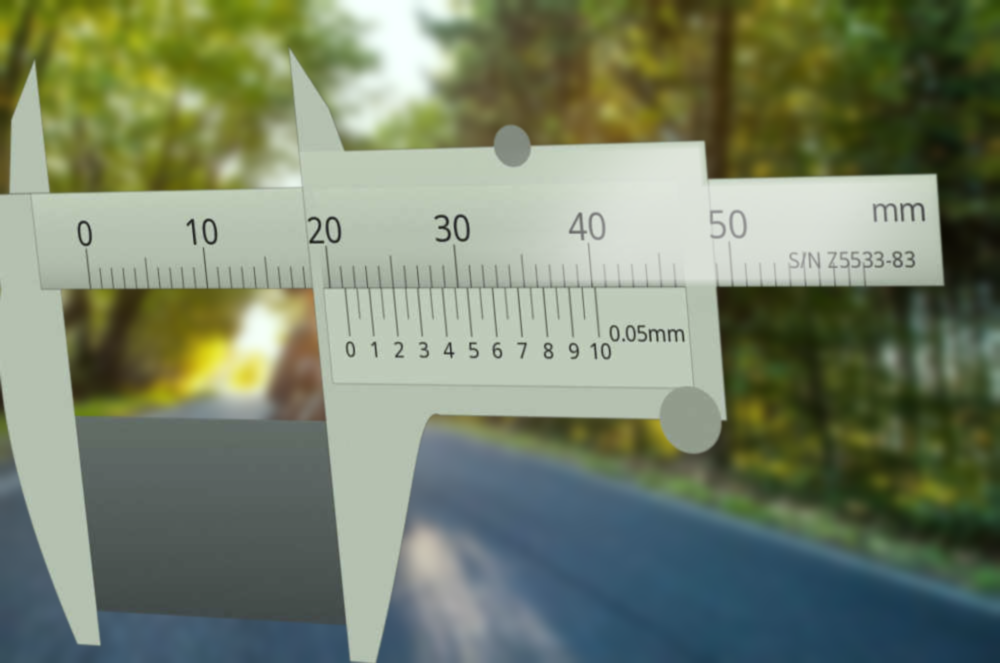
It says 21.2 mm
